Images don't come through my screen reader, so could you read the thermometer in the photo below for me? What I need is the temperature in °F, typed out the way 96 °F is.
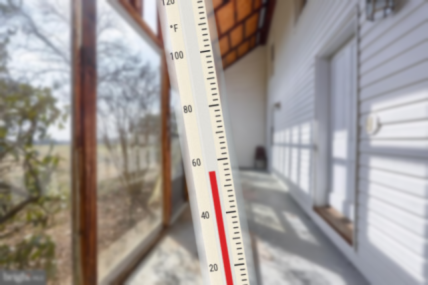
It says 56 °F
